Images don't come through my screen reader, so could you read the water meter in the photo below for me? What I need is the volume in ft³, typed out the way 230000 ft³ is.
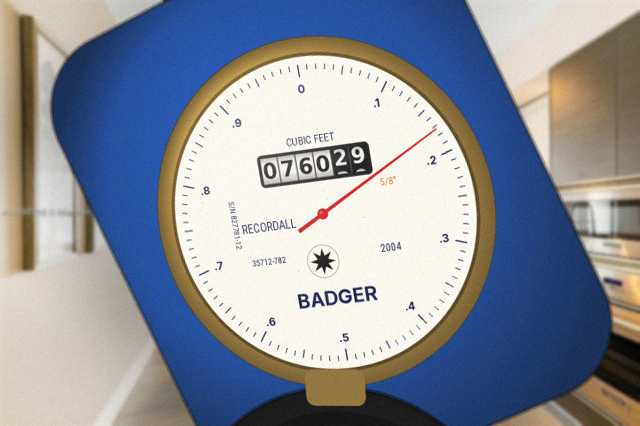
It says 76029.17 ft³
